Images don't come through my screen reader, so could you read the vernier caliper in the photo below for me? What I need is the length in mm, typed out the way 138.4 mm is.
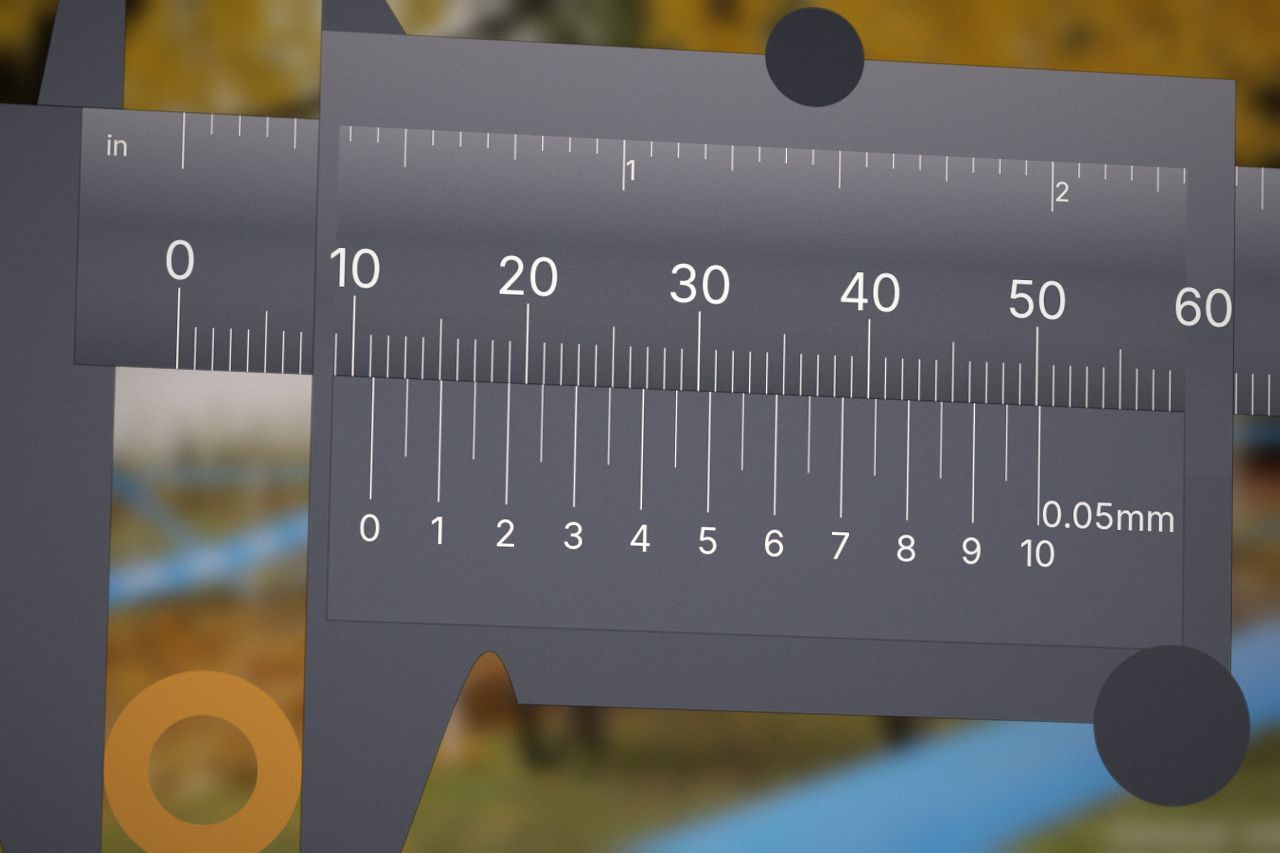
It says 11.2 mm
